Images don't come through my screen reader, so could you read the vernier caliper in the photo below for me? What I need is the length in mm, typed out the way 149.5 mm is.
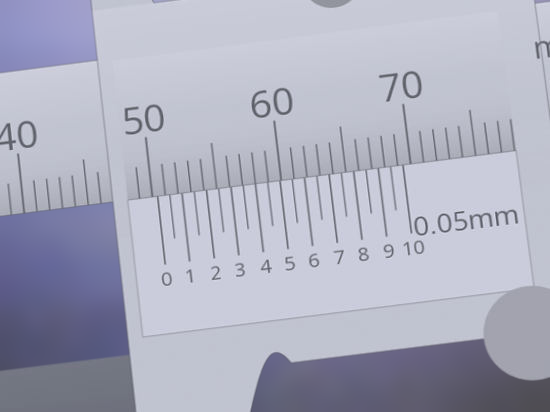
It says 50.4 mm
